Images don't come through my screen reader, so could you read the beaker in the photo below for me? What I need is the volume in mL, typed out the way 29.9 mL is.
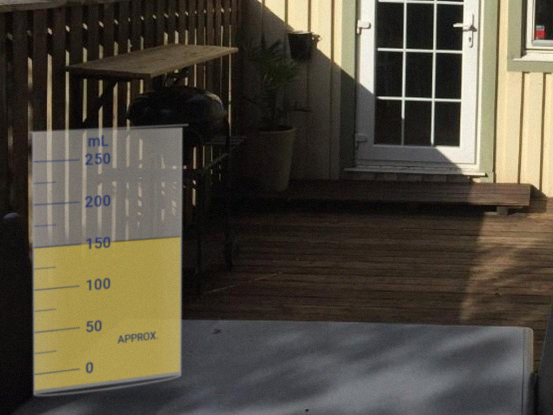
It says 150 mL
